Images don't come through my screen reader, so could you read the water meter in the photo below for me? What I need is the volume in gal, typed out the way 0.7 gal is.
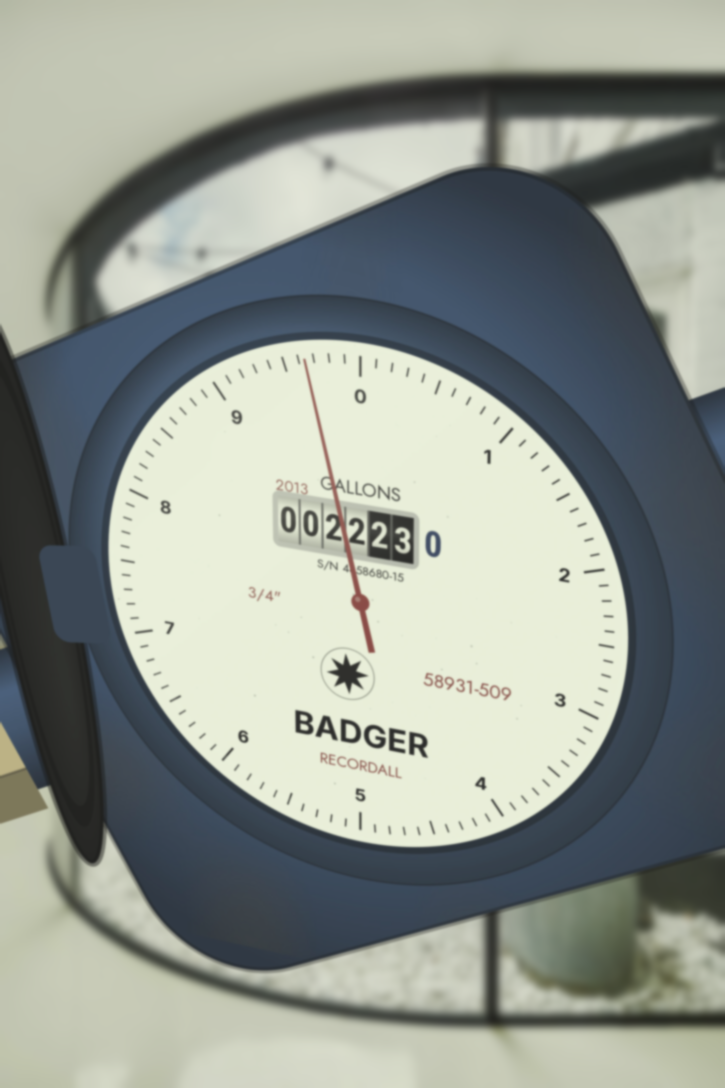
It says 22229.6 gal
